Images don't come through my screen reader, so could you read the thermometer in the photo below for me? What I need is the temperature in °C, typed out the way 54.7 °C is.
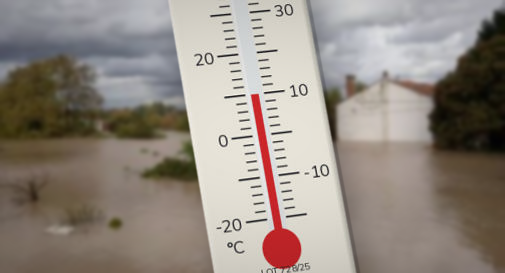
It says 10 °C
